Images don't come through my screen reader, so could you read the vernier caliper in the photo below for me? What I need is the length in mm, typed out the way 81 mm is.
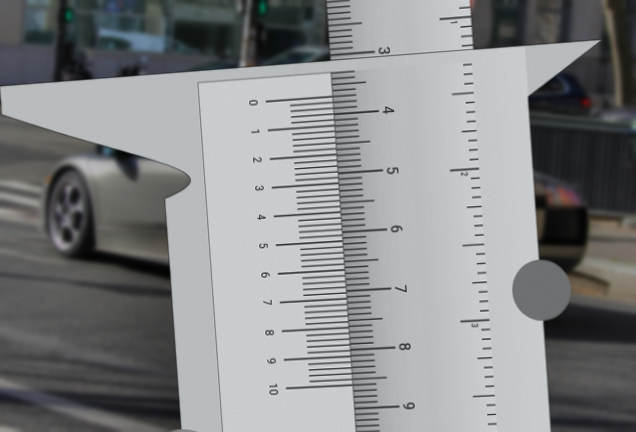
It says 37.0 mm
